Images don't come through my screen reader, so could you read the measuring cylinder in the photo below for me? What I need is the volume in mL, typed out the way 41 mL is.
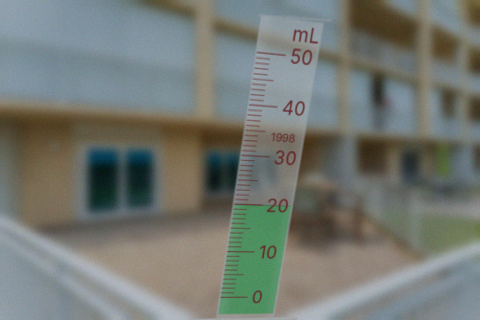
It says 20 mL
